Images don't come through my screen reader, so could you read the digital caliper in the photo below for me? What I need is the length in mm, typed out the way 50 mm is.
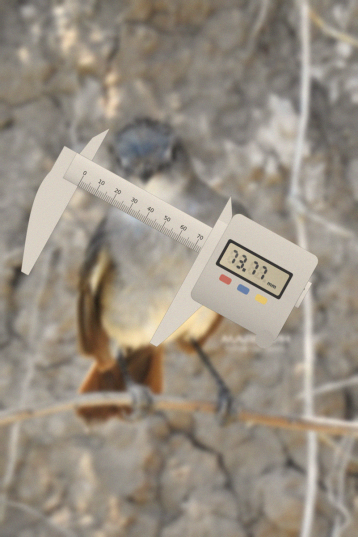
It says 73.77 mm
